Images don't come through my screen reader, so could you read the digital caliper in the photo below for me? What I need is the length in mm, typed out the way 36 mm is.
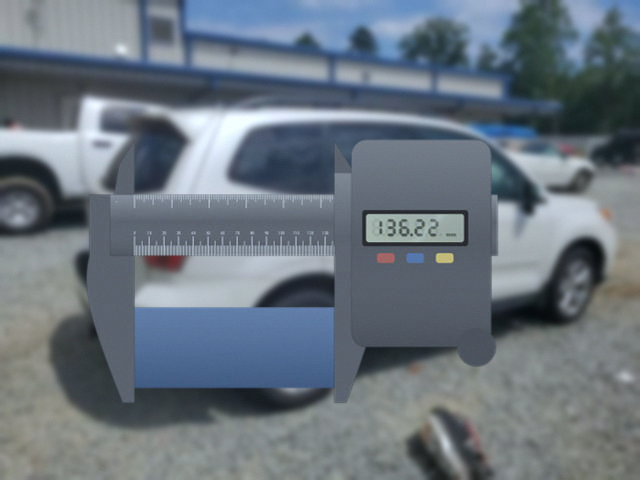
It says 136.22 mm
